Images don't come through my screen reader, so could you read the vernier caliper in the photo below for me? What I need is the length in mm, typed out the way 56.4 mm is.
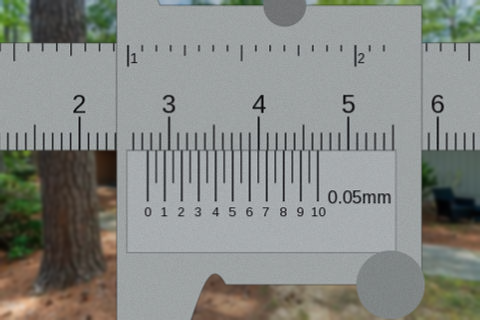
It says 27.6 mm
